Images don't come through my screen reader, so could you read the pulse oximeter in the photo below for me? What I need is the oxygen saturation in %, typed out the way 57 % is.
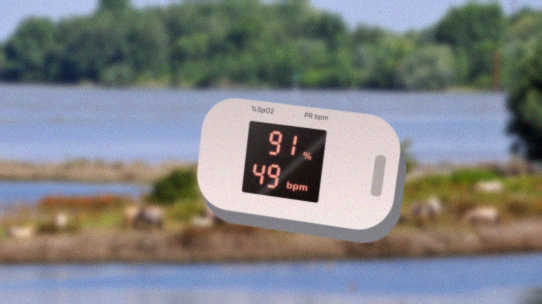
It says 91 %
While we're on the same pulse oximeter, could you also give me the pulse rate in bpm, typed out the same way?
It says 49 bpm
